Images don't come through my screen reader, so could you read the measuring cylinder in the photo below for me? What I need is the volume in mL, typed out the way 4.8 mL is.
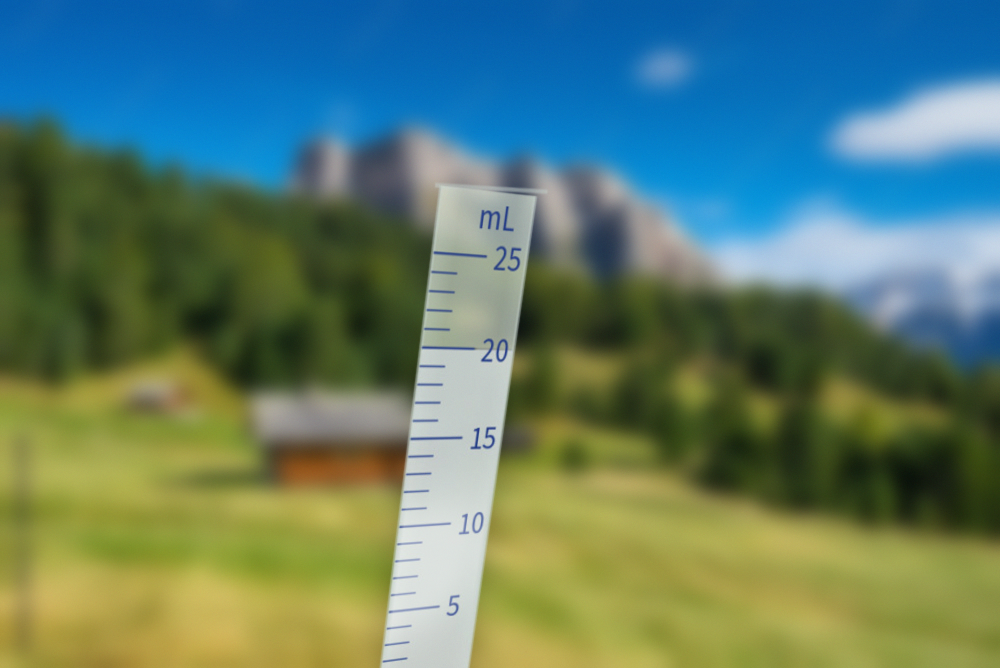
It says 20 mL
